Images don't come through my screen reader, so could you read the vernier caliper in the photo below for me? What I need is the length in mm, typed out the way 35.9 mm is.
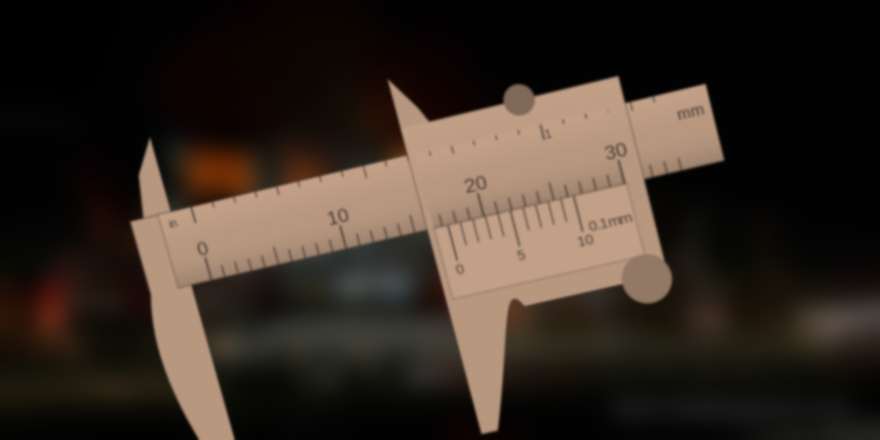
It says 17.4 mm
